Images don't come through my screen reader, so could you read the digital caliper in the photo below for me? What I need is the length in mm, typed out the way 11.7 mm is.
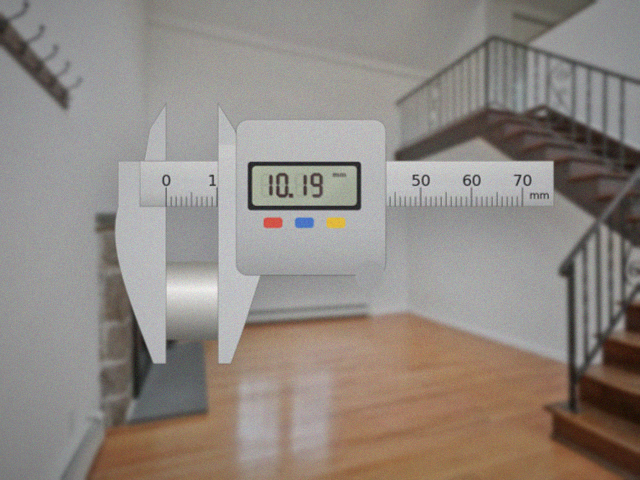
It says 10.19 mm
